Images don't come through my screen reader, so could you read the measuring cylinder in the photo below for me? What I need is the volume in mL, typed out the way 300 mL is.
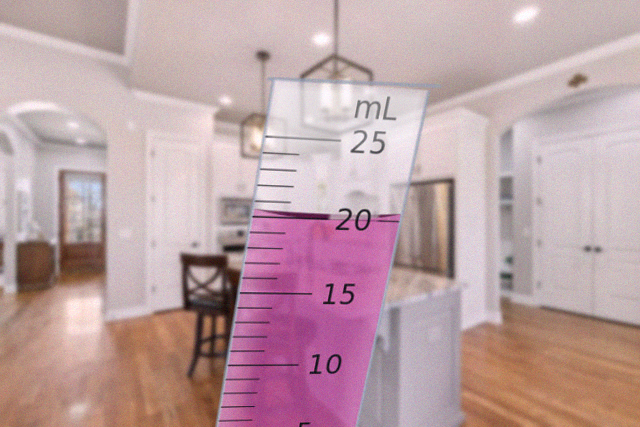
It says 20 mL
